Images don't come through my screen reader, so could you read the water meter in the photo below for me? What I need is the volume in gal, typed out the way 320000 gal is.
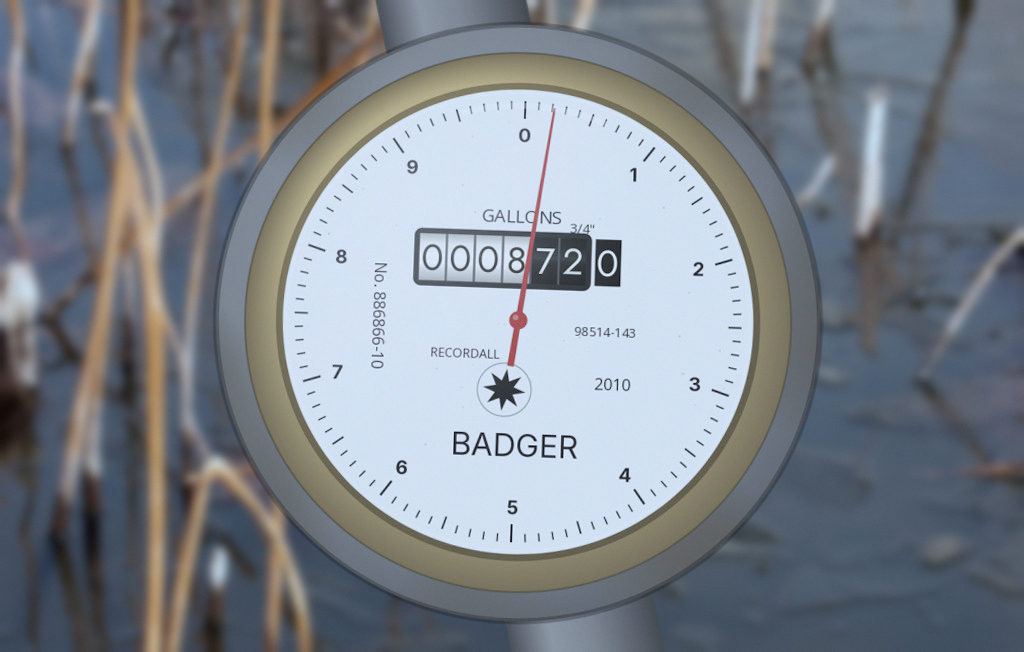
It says 8720.2 gal
